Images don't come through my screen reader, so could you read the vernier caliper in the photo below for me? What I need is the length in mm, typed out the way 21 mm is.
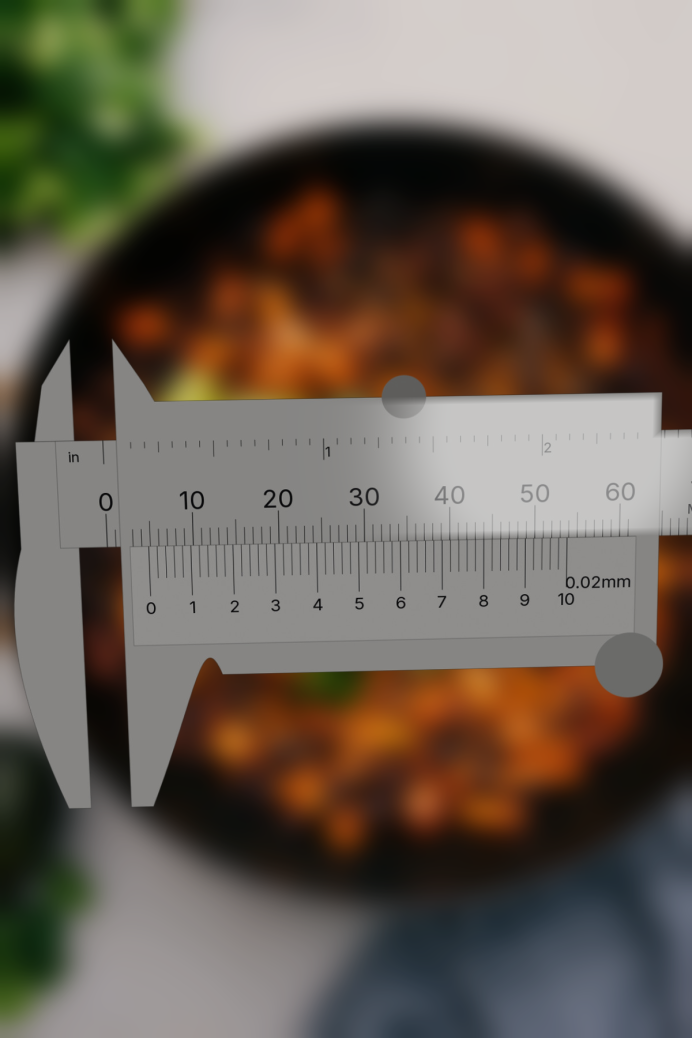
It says 4.8 mm
